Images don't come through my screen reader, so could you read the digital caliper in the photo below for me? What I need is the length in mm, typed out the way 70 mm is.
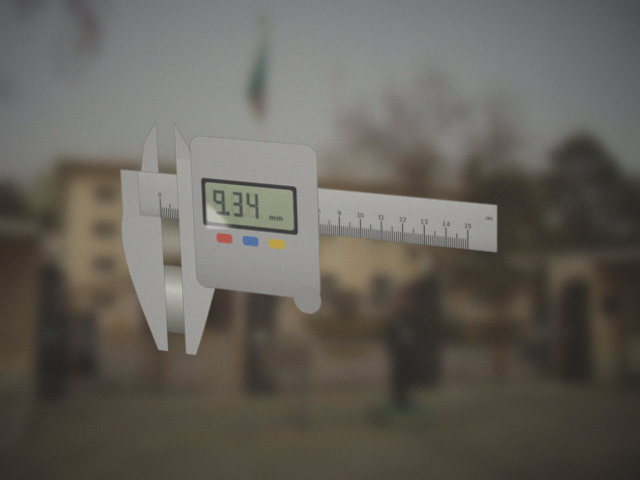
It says 9.34 mm
